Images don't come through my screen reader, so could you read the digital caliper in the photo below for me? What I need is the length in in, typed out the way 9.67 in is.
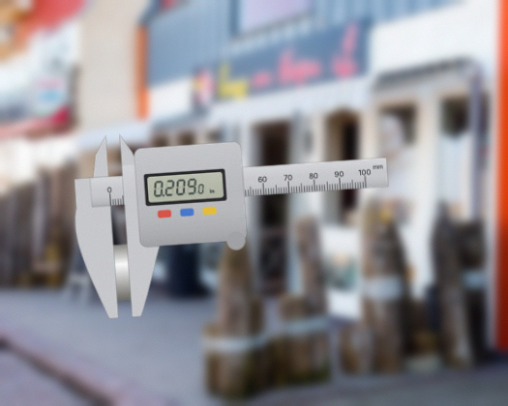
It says 0.2090 in
